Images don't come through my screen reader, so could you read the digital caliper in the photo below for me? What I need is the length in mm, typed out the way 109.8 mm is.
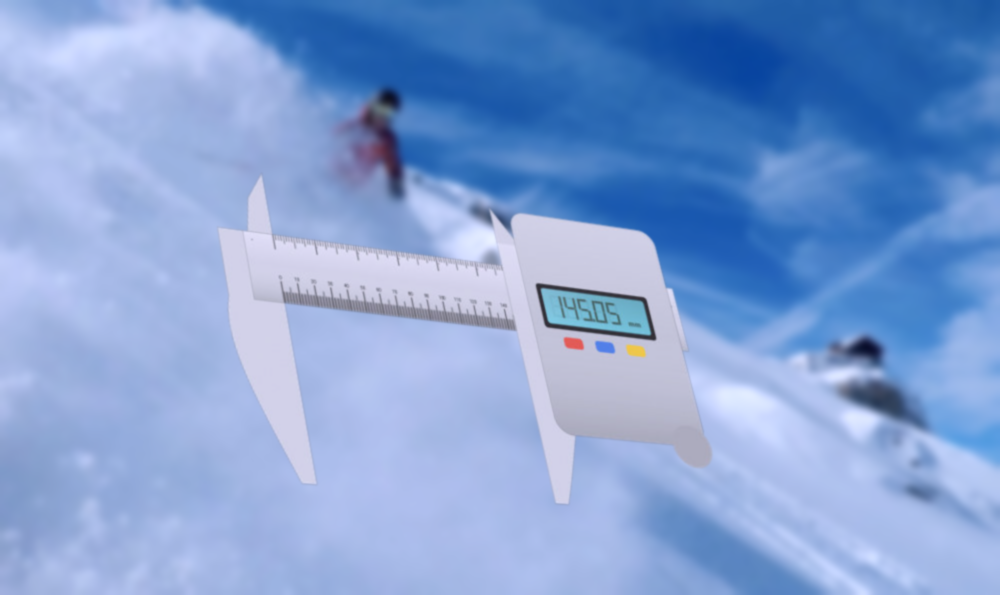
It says 145.05 mm
